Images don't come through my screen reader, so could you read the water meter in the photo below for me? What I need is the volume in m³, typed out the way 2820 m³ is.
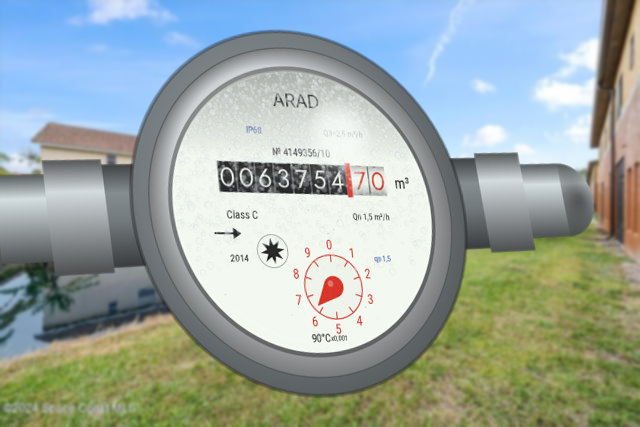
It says 63754.706 m³
